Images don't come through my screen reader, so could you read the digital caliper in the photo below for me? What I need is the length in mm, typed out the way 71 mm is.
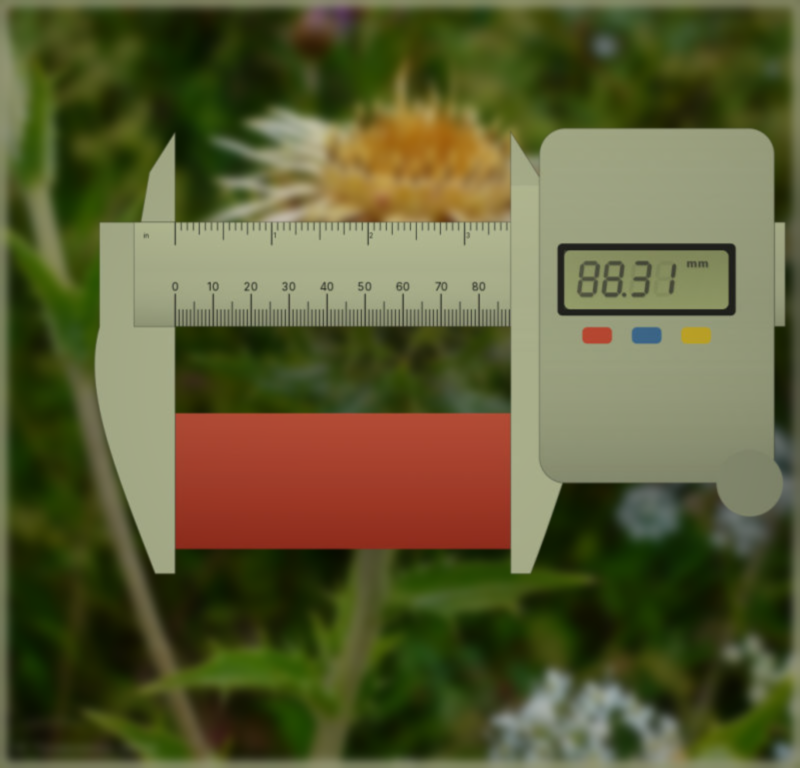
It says 88.31 mm
